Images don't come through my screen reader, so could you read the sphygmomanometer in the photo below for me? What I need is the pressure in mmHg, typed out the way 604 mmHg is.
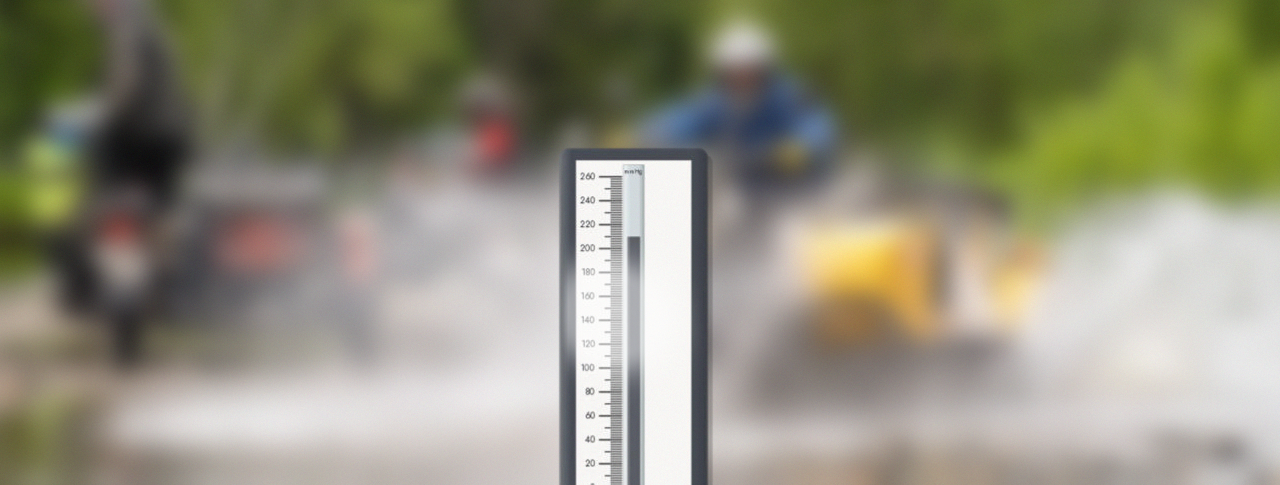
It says 210 mmHg
